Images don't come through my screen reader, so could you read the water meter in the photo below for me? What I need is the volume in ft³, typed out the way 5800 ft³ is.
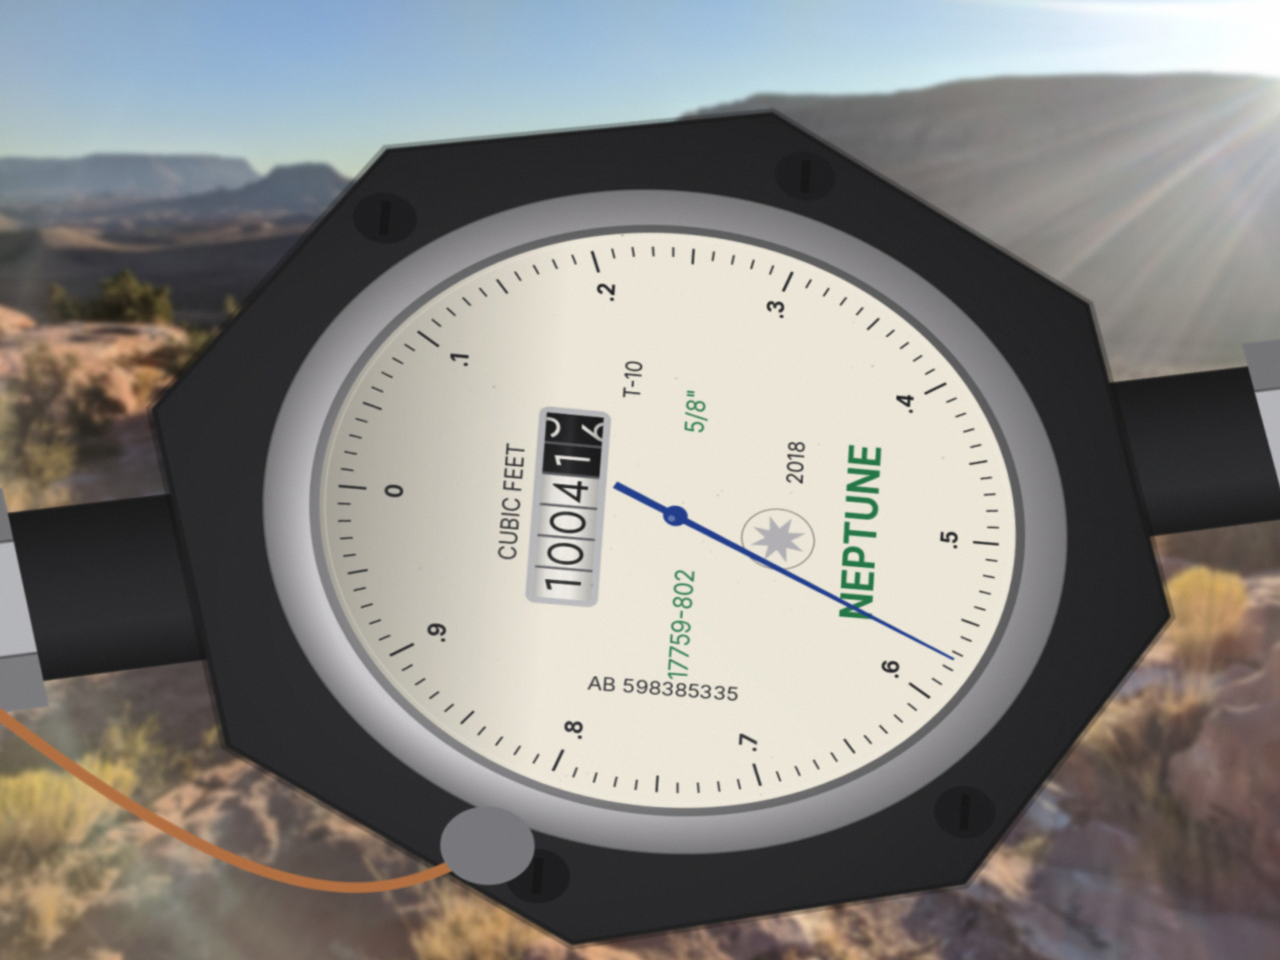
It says 100415.57 ft³
